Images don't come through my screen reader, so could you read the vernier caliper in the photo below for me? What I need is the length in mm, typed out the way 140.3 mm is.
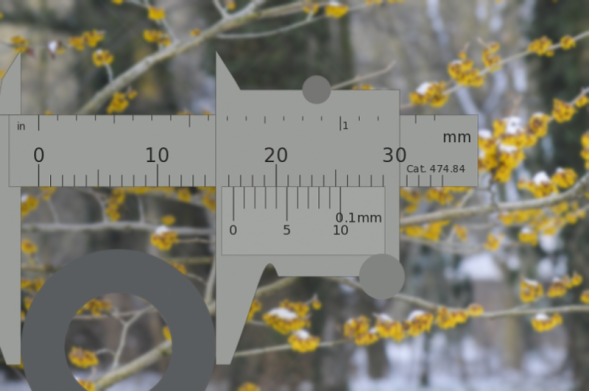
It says 16.4 mm
